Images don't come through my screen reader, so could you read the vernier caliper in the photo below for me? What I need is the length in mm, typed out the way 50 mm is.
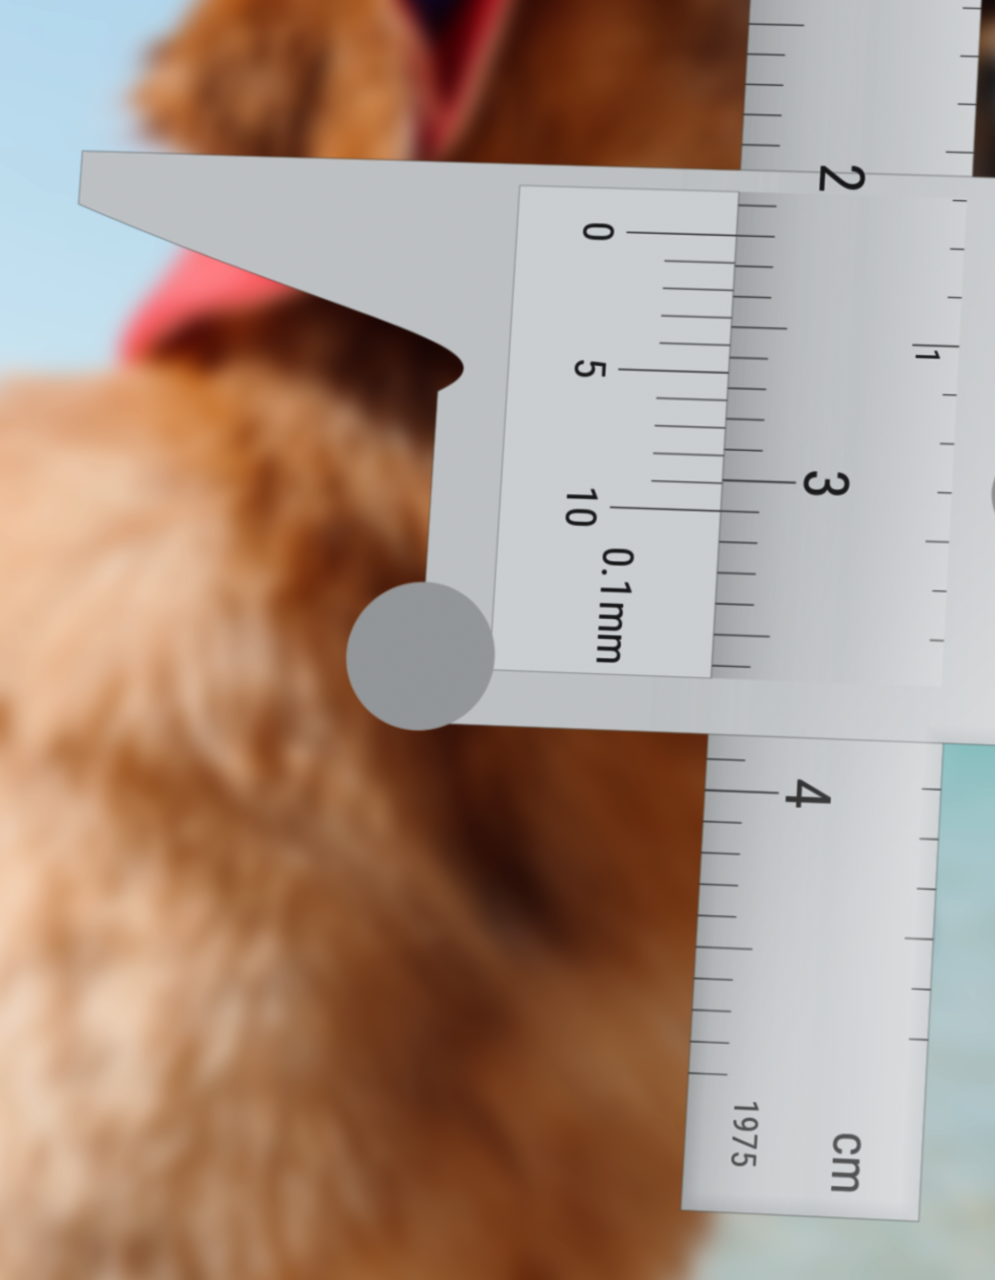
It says 22.0 mm
